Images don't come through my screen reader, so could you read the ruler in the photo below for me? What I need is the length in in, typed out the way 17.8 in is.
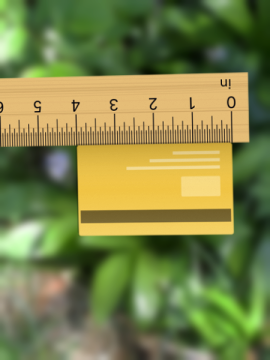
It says 4 in
